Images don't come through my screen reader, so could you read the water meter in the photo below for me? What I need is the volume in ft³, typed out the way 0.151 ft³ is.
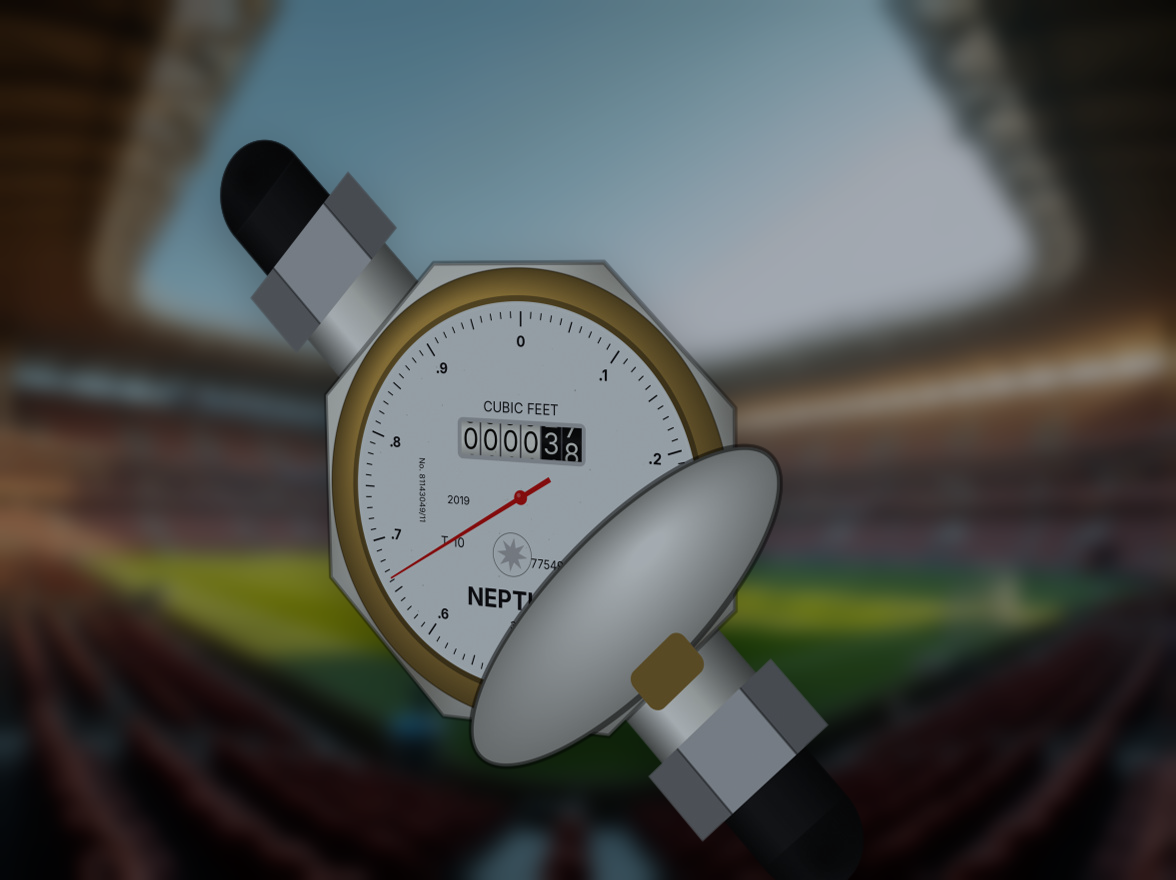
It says 37.66 ft³
